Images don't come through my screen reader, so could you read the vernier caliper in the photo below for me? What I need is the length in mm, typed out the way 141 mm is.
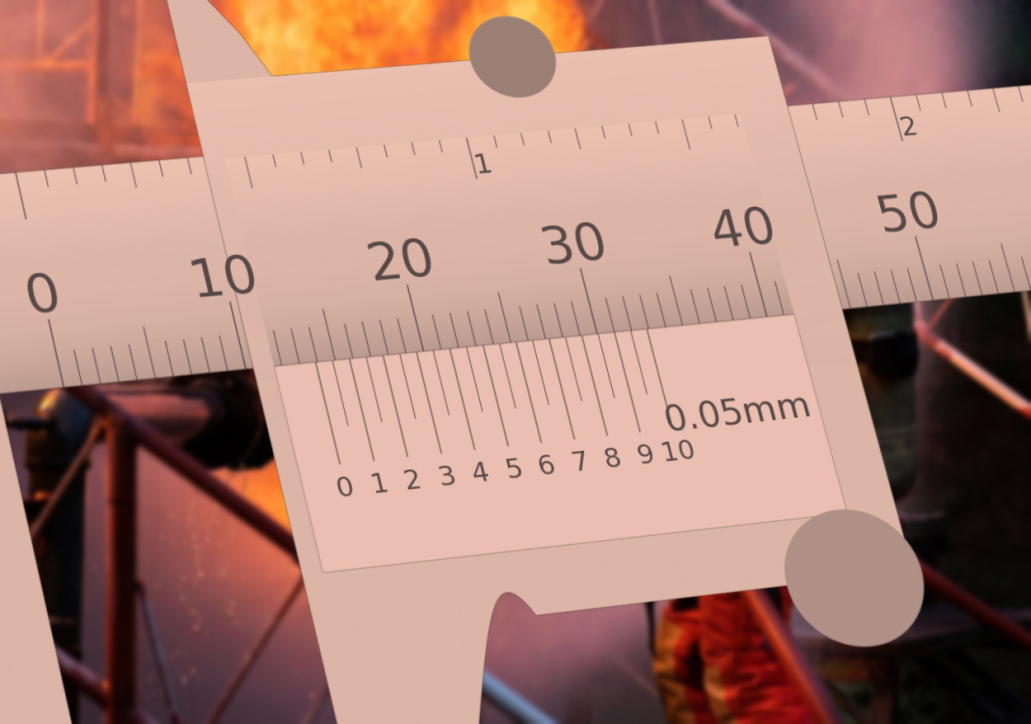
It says 13.9 mm
